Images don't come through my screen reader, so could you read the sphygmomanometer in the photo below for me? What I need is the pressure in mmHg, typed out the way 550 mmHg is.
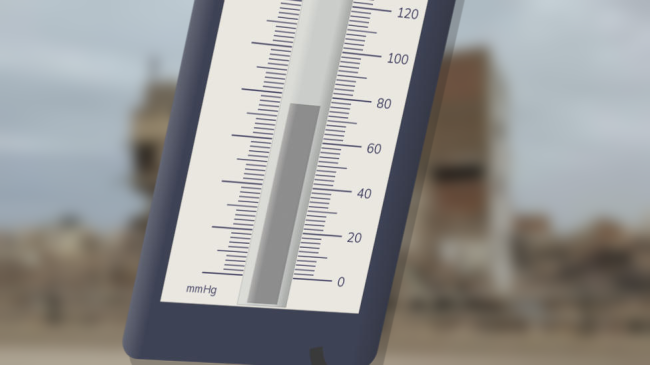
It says 76 mmHg
